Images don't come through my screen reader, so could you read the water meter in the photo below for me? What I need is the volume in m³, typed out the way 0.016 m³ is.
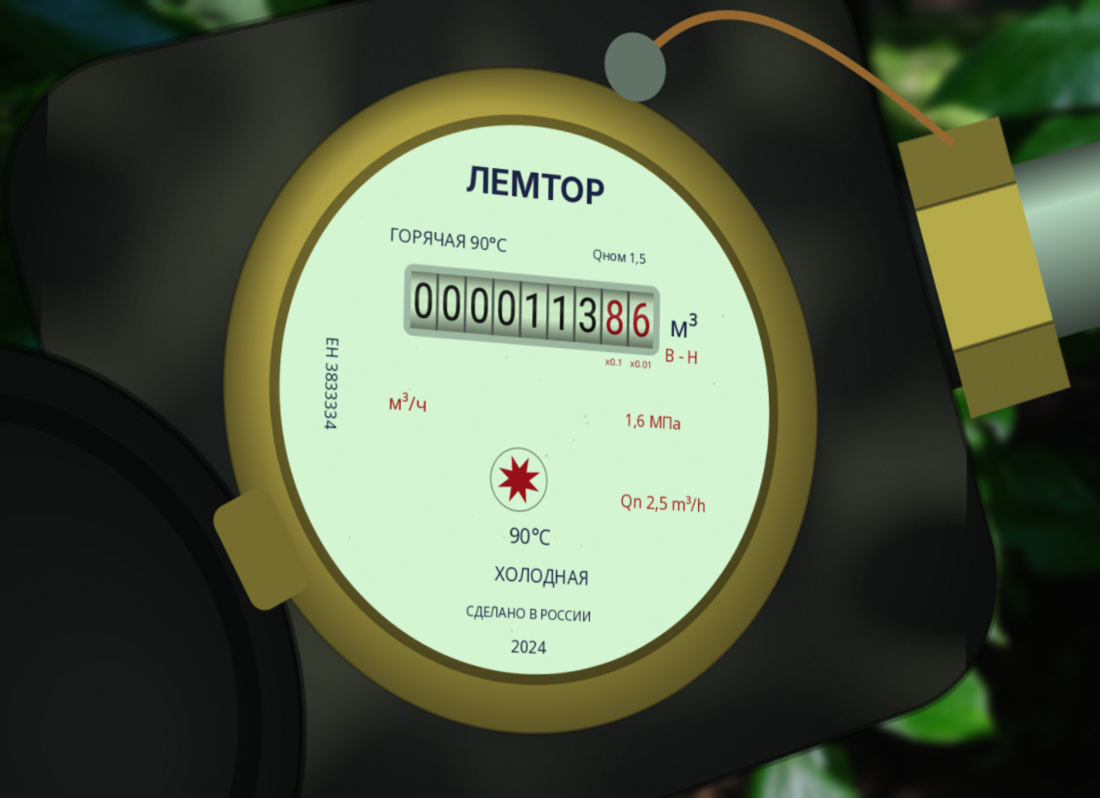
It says 113.86 m³
